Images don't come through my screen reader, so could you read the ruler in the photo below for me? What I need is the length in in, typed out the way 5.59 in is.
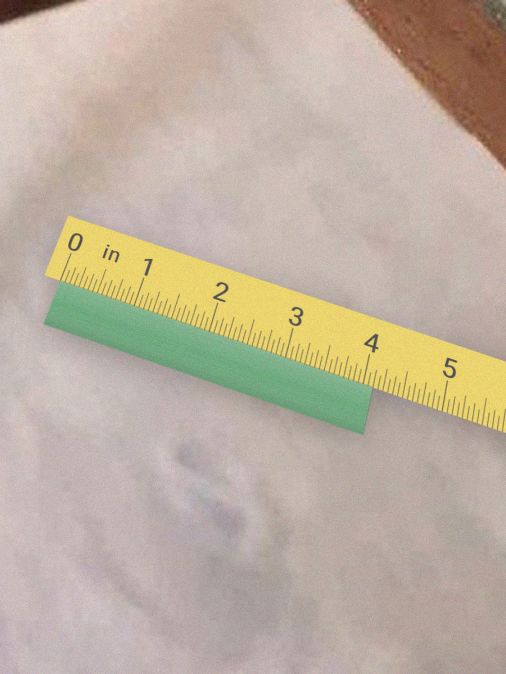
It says 4.125 in
